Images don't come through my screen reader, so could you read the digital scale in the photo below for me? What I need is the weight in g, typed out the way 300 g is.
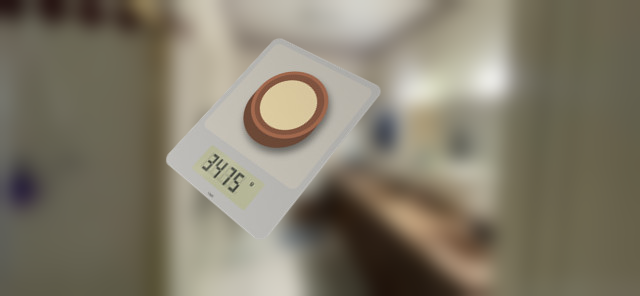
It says 3475 g
